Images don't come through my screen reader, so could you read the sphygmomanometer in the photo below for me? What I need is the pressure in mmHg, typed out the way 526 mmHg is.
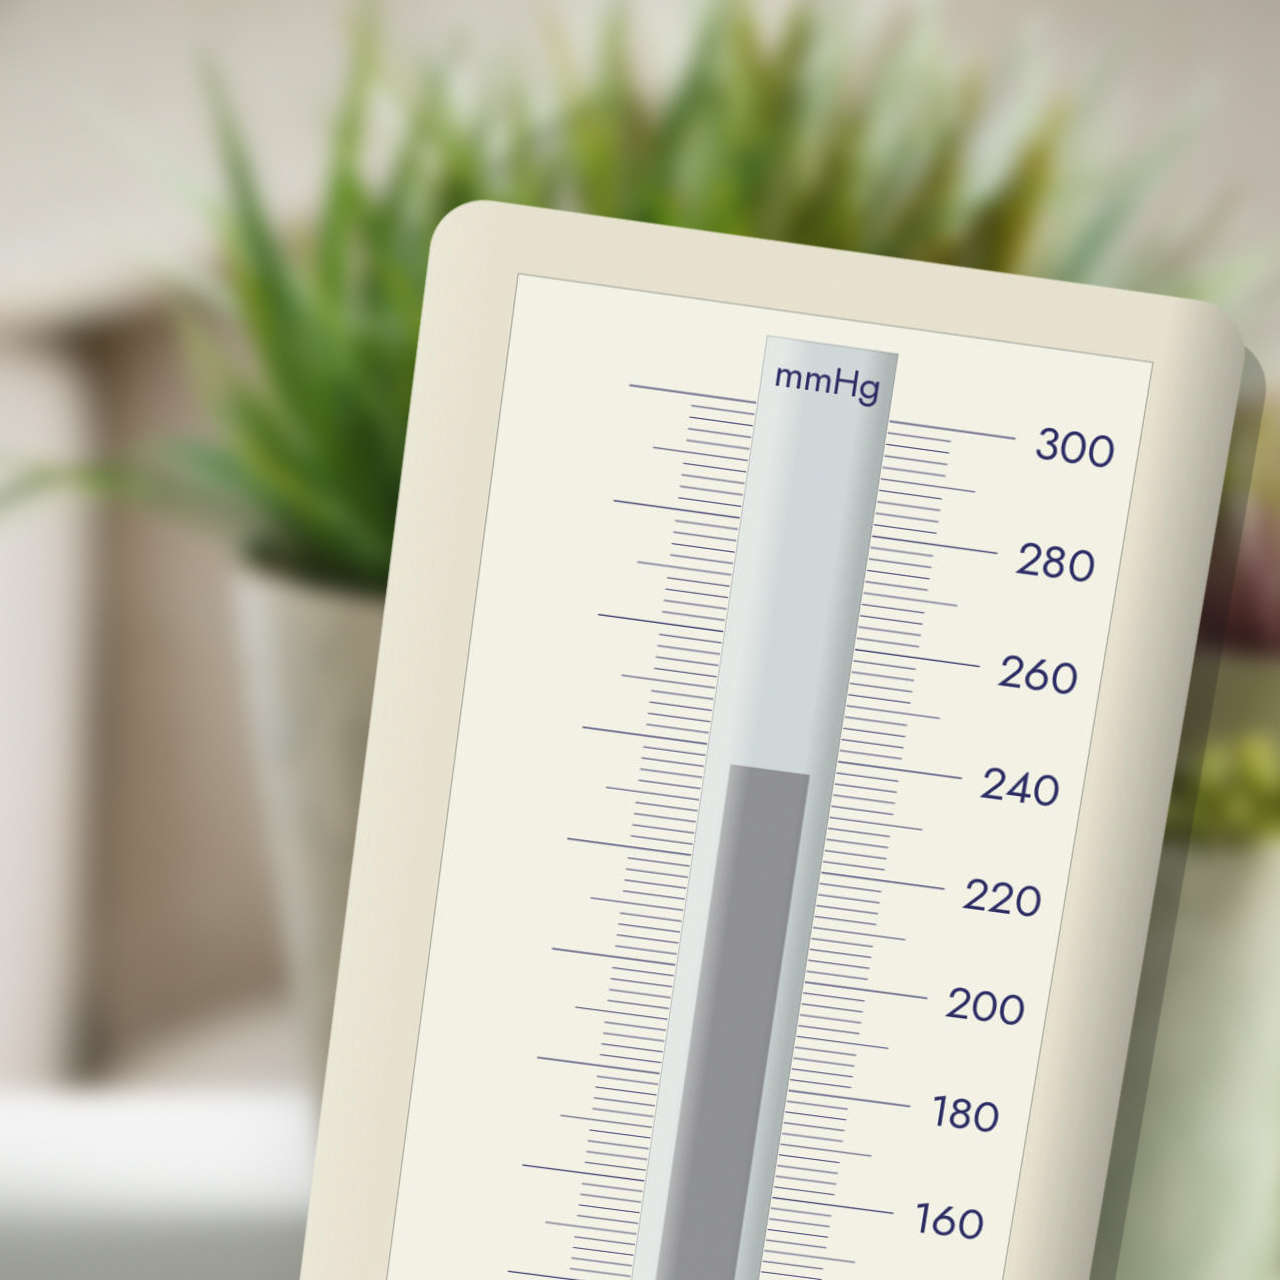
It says 237 mmHg
